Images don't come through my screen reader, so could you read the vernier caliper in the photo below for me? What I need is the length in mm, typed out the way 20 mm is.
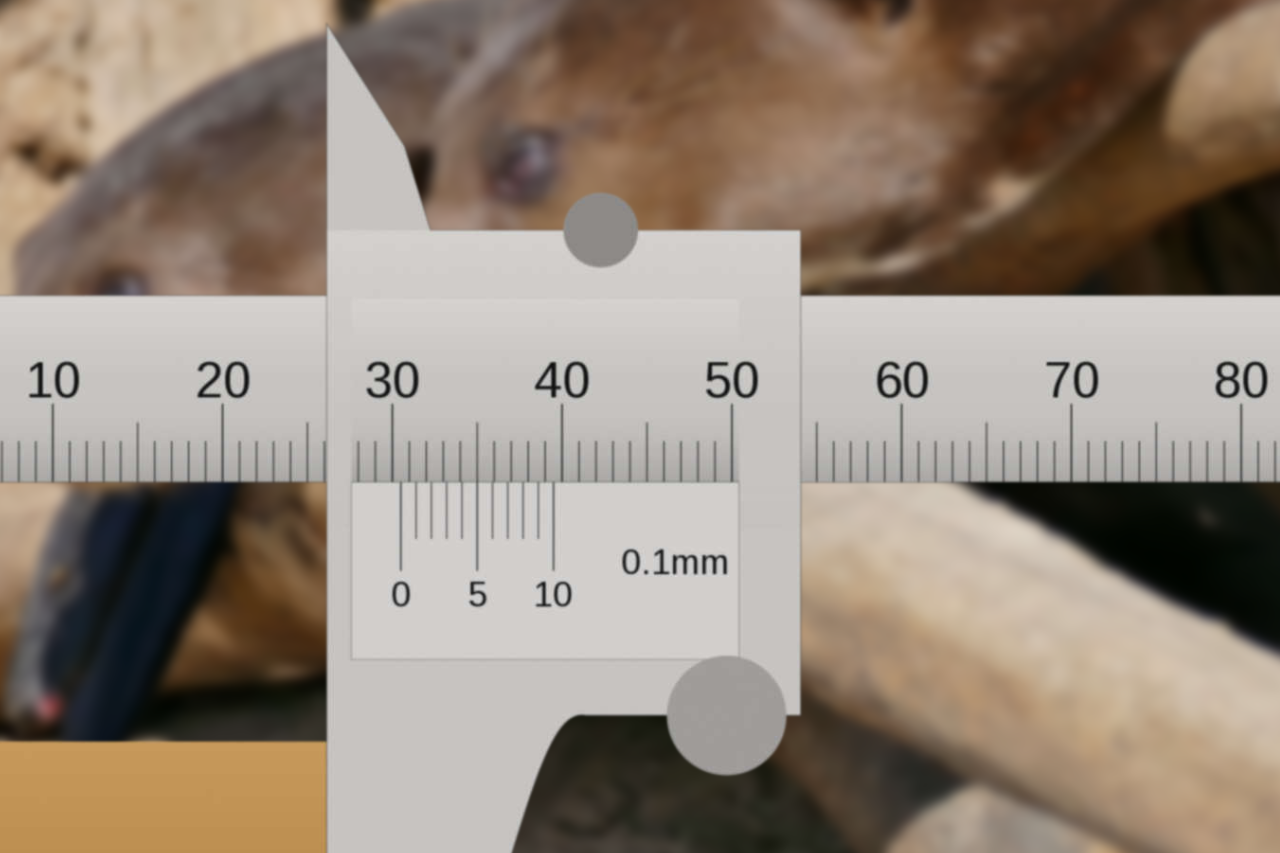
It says 30.5 mm
